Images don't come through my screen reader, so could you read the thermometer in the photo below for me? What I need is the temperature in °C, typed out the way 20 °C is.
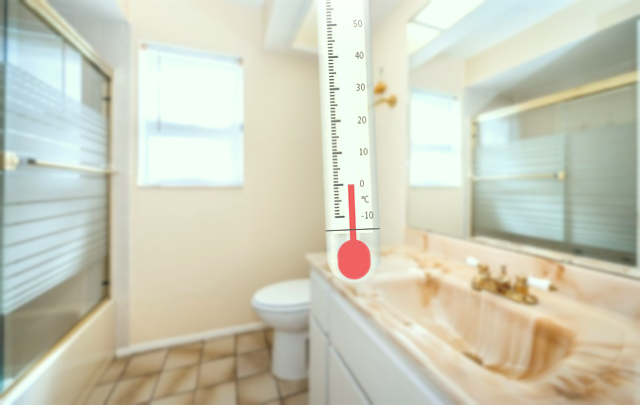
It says 0 °C
